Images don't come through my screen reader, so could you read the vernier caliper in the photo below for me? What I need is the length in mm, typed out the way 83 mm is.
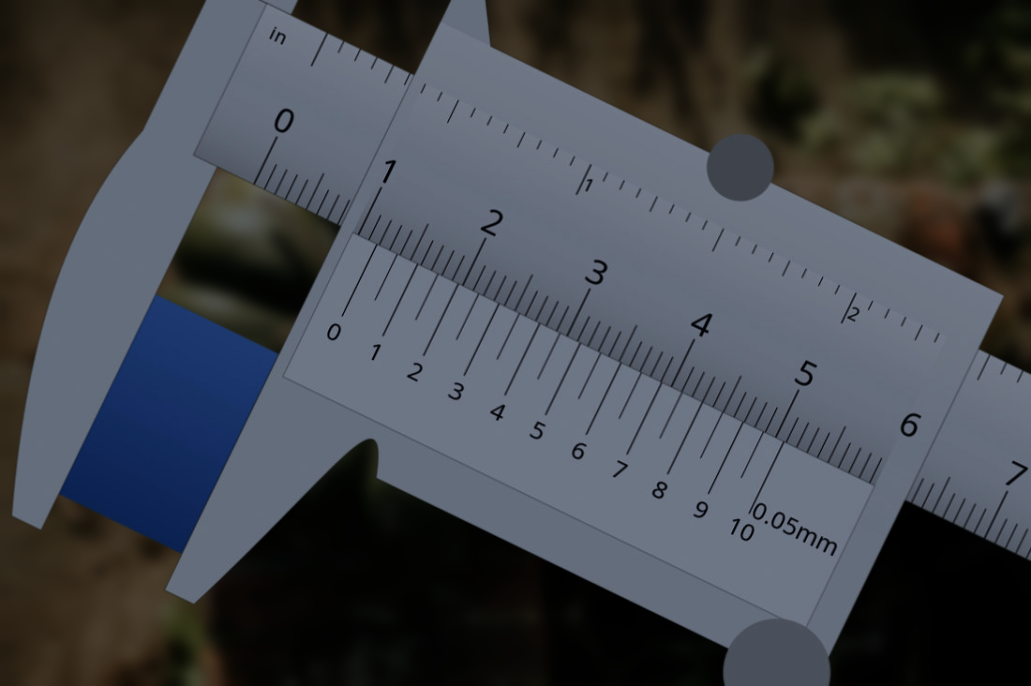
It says 11.8 mm
